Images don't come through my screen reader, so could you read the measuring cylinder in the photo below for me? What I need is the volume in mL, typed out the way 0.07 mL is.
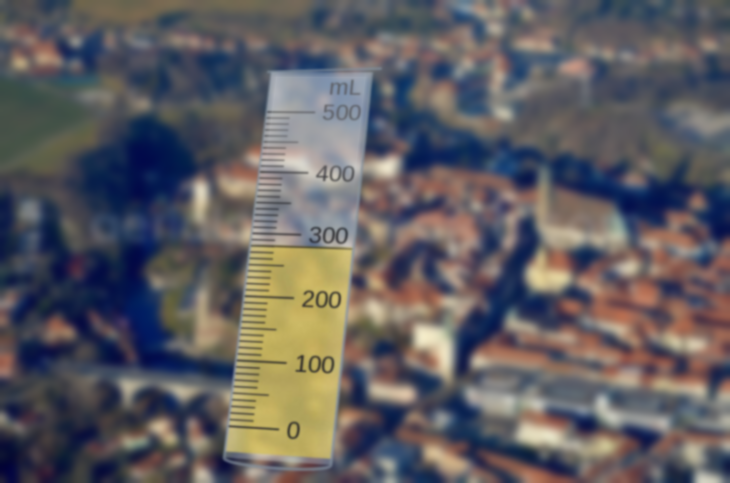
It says 280 mL
